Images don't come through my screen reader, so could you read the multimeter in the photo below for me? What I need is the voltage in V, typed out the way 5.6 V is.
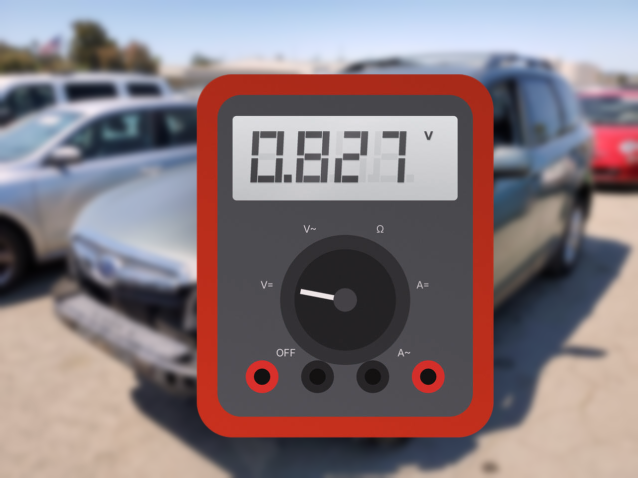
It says 0.827 V
